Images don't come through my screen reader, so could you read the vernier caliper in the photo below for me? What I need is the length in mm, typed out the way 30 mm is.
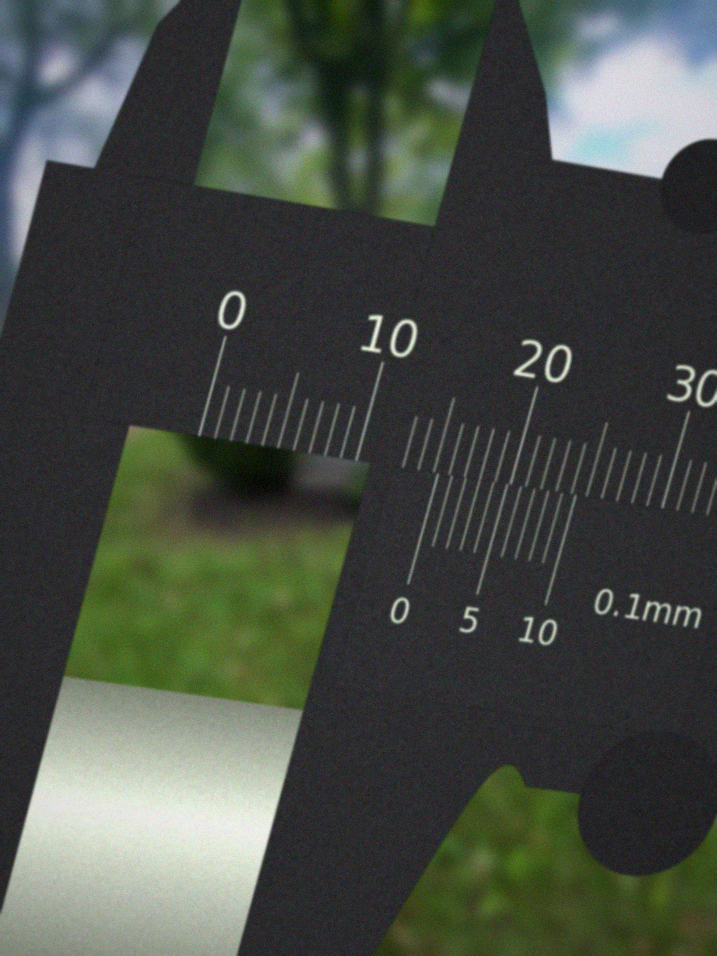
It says 15.3 mm
